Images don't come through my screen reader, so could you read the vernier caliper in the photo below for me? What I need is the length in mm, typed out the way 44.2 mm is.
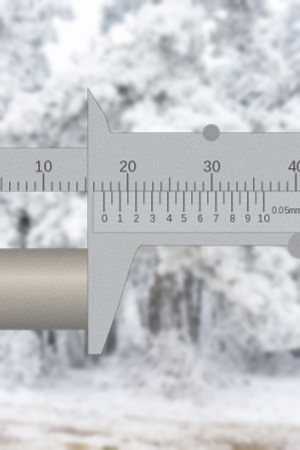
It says 17.2 mm
